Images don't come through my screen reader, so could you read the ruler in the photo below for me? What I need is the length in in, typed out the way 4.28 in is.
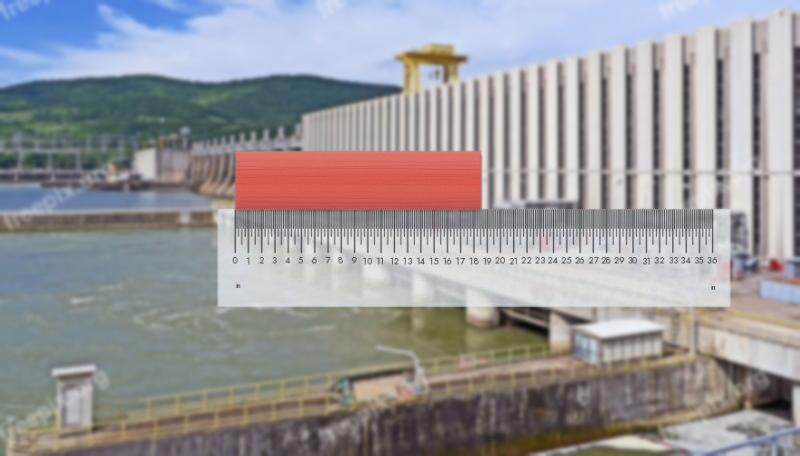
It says 18.5 in
